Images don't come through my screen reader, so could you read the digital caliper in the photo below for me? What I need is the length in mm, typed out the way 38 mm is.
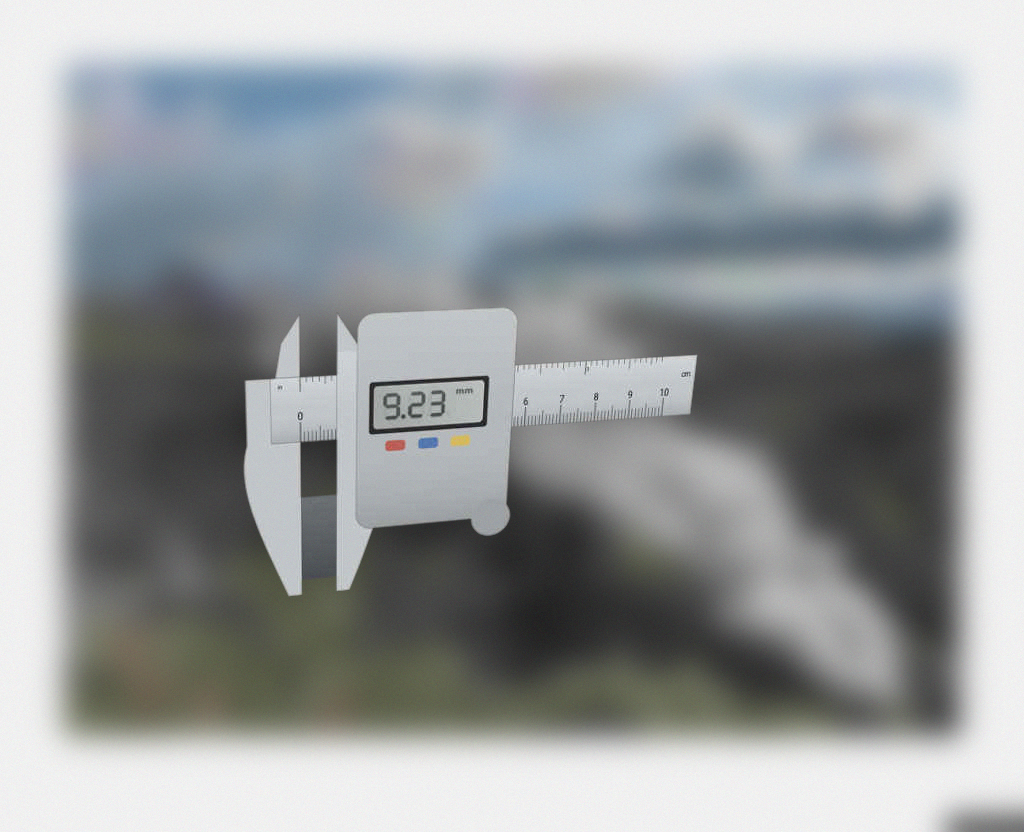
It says 9.23 mm
